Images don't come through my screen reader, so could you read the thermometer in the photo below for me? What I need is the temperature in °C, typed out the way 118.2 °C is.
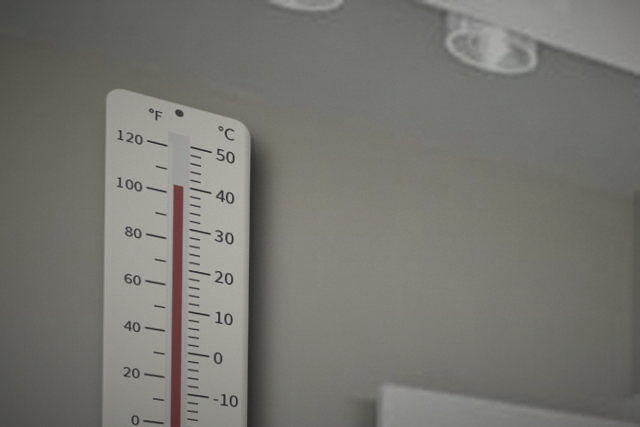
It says 40 °C
